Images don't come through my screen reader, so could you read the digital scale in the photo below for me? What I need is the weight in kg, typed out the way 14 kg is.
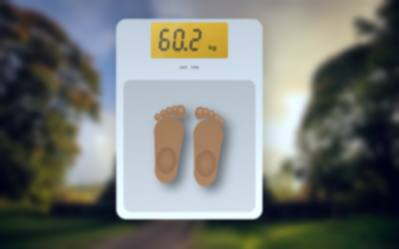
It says 60.2 kg
